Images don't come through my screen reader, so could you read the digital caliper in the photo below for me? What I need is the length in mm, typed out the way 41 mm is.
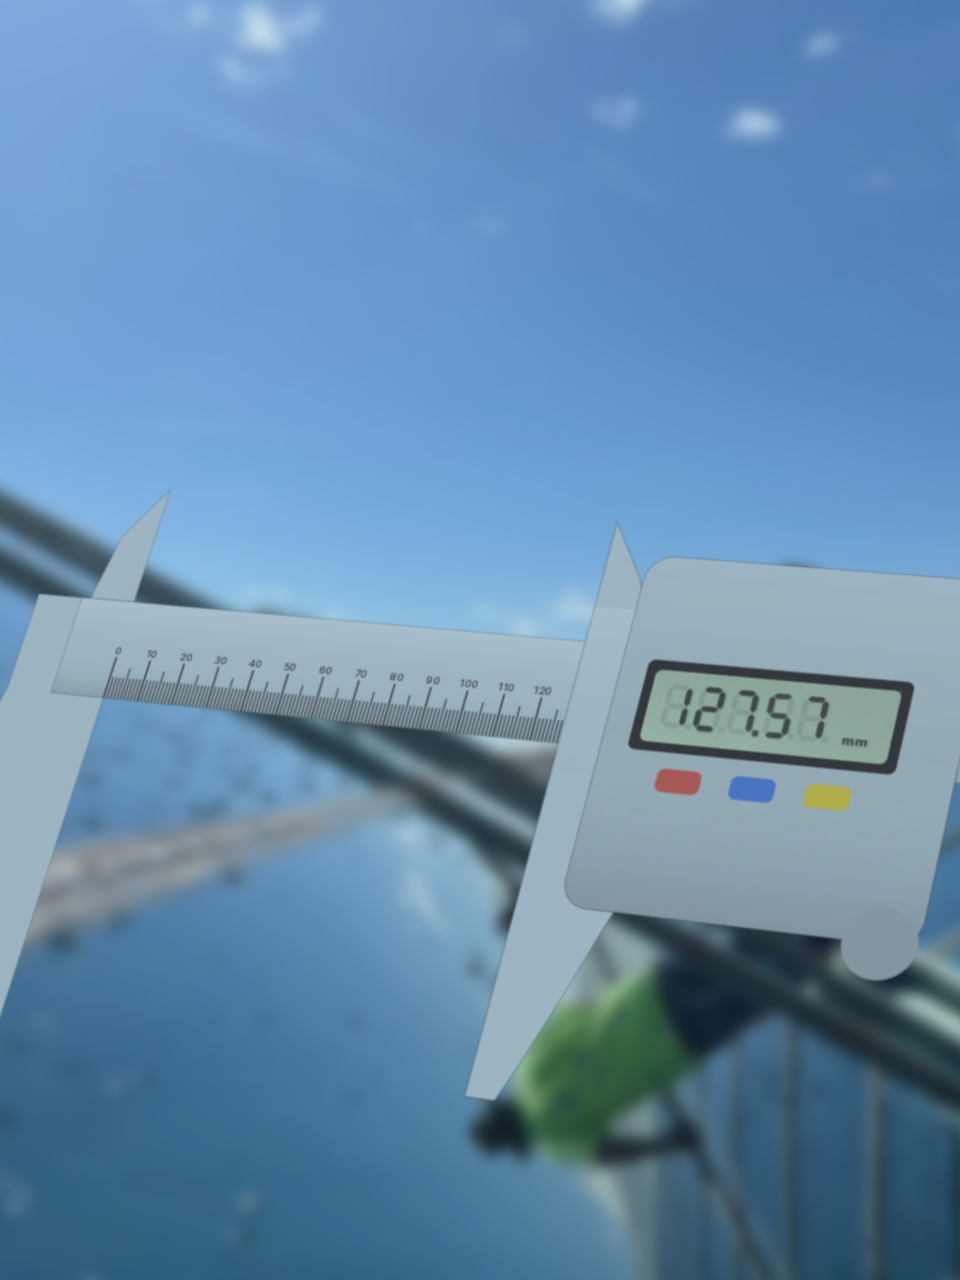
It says 127.57 mm
